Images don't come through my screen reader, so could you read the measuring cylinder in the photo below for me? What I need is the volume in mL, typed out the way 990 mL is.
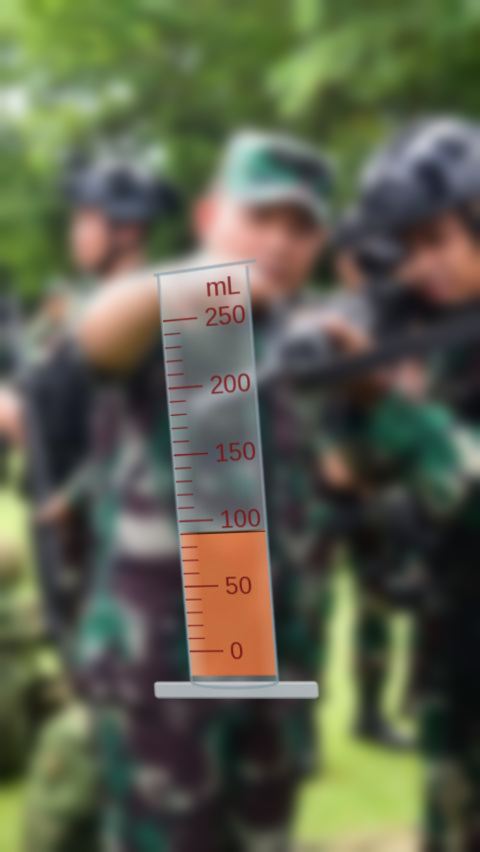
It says 90 mL
